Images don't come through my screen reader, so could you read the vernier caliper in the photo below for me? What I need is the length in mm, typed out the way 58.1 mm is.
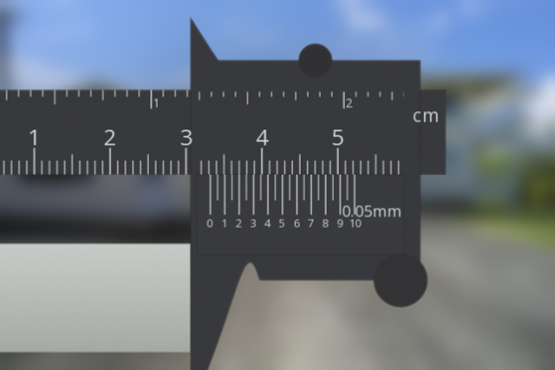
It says 33.2 mm
